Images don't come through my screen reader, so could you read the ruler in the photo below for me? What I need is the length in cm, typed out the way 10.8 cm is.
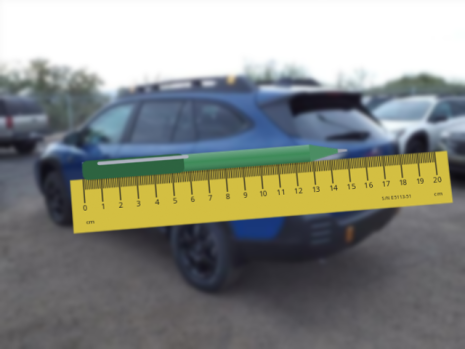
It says 15 cm
